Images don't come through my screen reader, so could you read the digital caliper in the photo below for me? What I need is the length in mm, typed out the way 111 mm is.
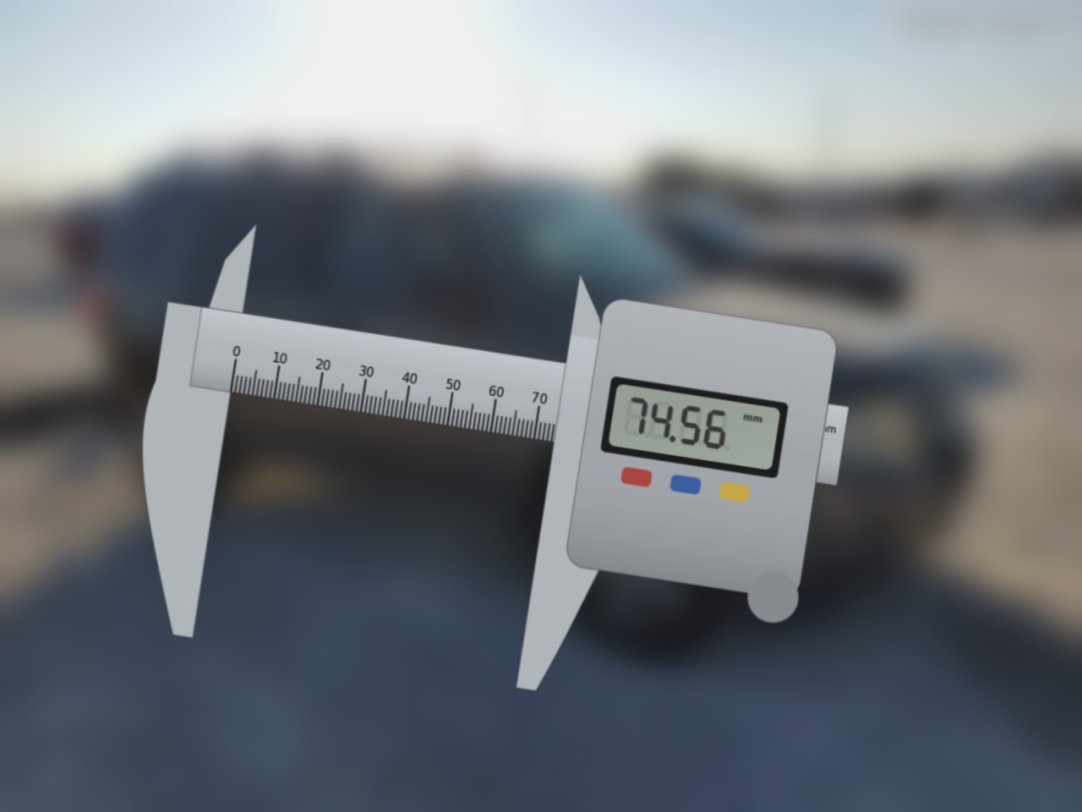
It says 74.56 mm
